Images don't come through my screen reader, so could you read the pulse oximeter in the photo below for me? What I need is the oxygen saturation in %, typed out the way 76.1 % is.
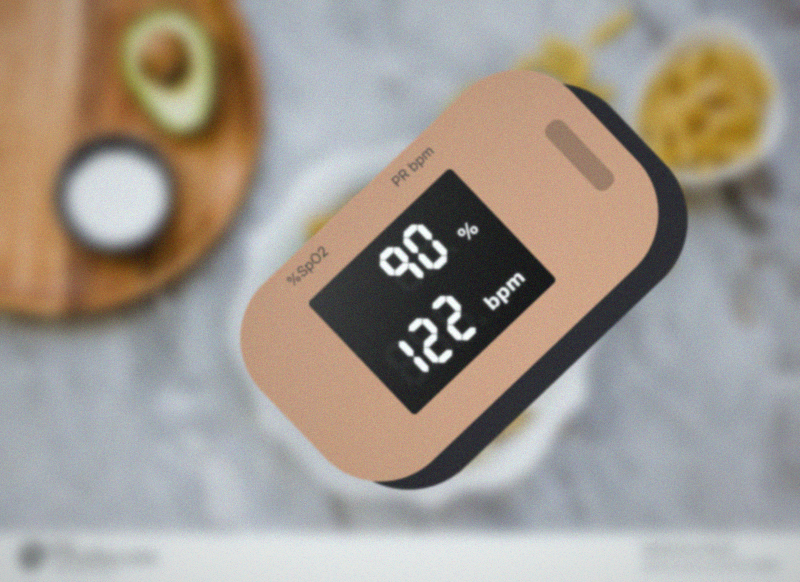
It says 90 %
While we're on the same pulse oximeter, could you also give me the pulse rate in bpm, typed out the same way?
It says 122 bpm
